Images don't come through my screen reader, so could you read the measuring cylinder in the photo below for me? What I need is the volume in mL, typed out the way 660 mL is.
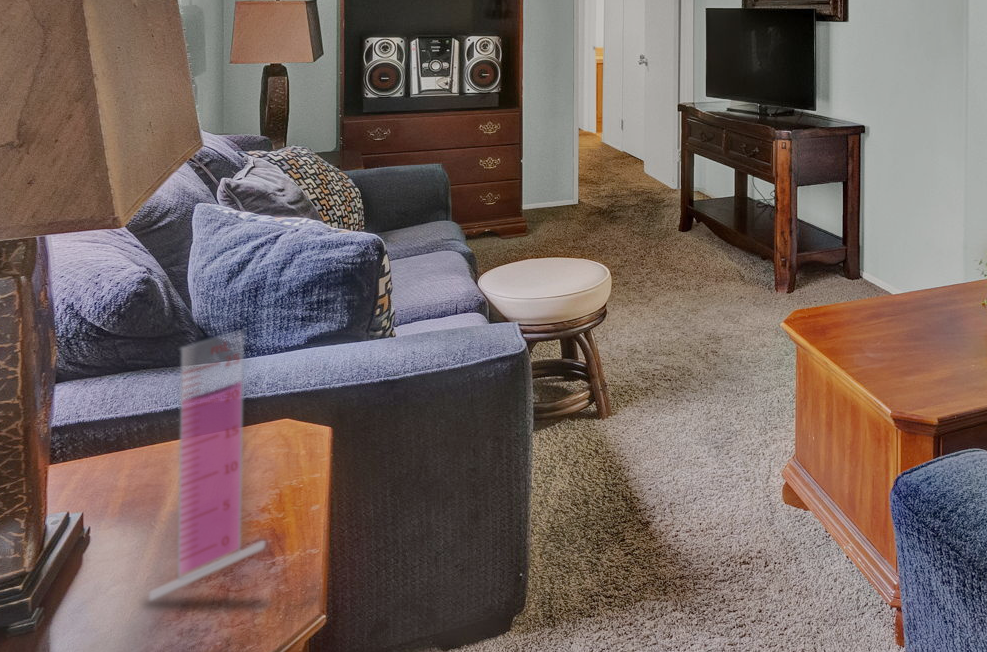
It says 21 mL
